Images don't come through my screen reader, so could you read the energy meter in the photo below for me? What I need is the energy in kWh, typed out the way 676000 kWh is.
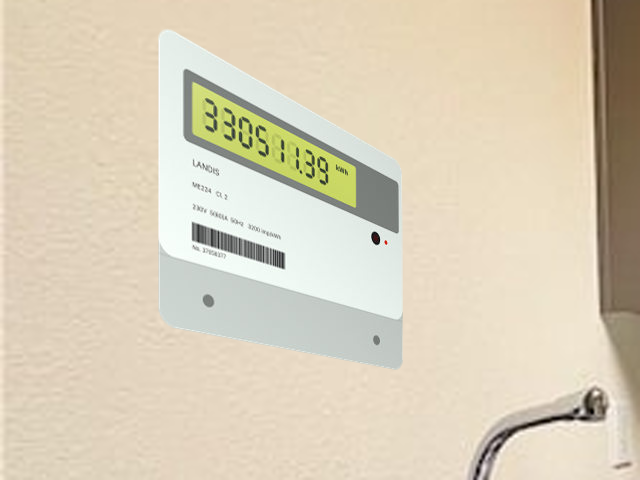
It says 330511.39 kWh
